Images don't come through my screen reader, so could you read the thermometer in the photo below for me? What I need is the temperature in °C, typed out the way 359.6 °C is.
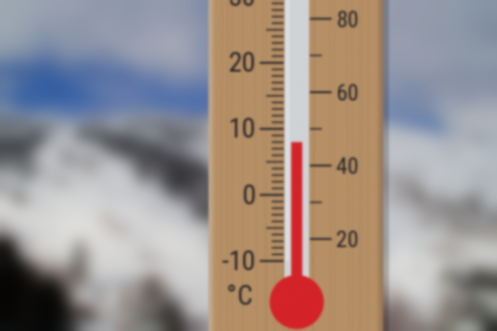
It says 8 °C
